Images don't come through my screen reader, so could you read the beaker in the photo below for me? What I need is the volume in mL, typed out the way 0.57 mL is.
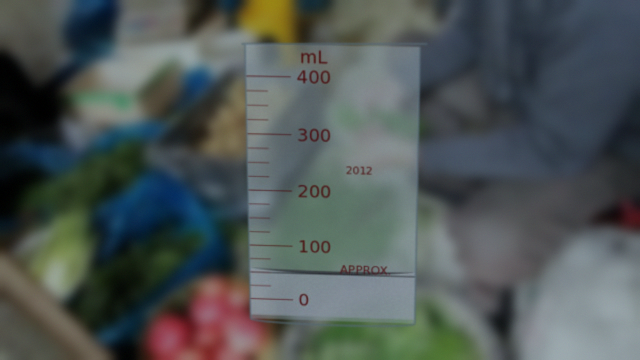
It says 50 mL
